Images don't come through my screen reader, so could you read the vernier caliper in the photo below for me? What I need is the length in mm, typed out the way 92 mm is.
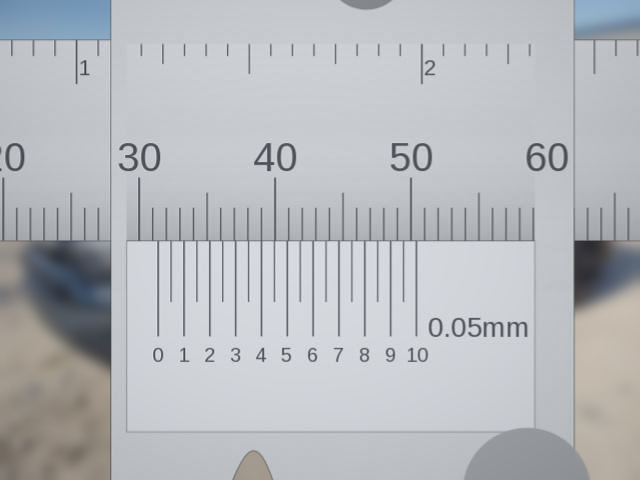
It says 31.4 mm
